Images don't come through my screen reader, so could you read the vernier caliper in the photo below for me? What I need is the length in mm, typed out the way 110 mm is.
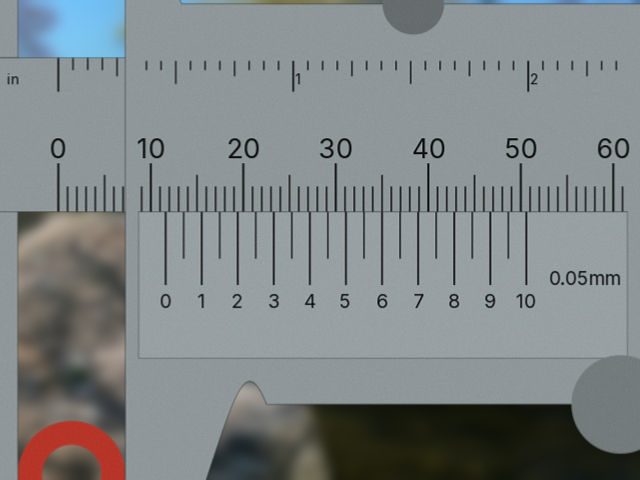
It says 11.6 mm
